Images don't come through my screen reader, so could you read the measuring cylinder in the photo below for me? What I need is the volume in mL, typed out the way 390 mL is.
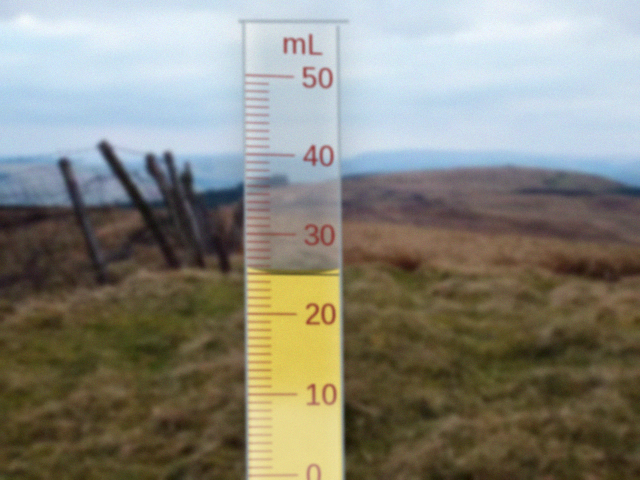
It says 25 mL
